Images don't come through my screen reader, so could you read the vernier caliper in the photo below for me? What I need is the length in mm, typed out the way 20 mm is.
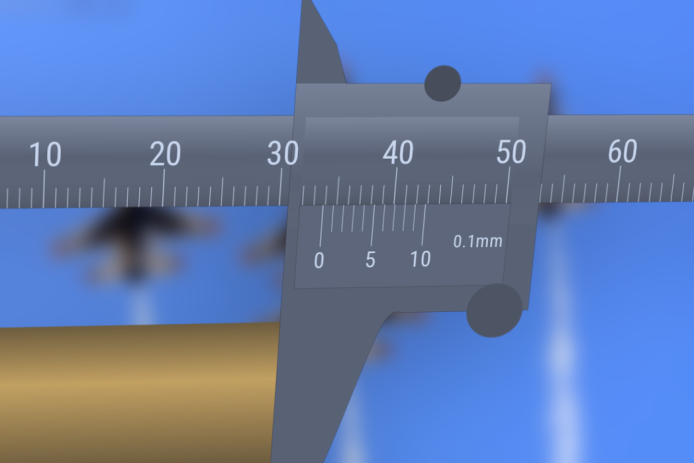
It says 33.8 mm
